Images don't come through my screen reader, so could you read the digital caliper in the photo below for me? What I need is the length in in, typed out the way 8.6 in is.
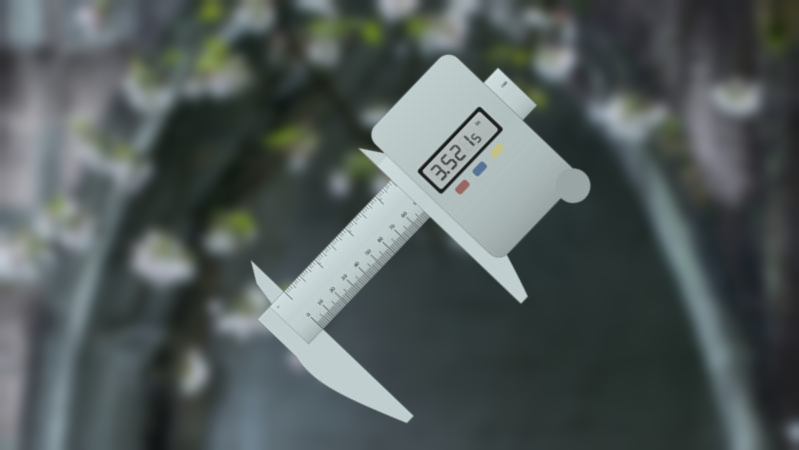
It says 3.5215 in
